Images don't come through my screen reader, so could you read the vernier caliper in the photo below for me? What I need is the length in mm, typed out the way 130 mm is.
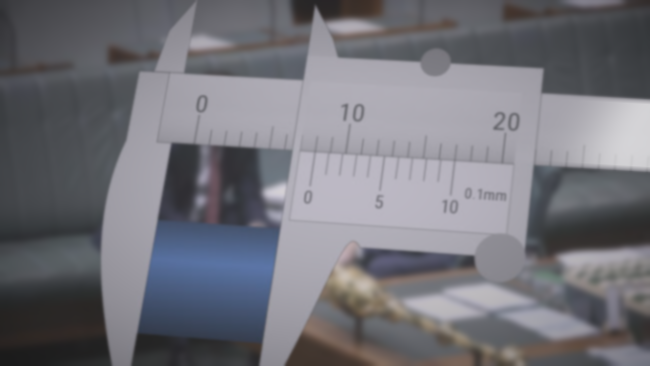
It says 8.0 mm
